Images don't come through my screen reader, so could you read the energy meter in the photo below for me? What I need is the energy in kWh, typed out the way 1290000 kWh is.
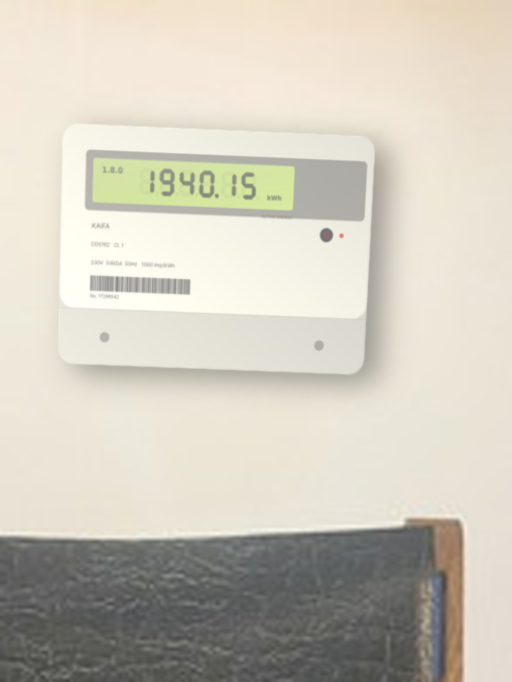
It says 1940.15 kWh
